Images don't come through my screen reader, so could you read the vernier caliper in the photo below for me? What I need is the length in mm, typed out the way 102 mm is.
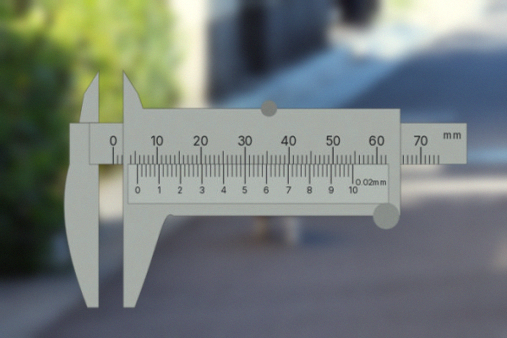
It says 5.5 mm
